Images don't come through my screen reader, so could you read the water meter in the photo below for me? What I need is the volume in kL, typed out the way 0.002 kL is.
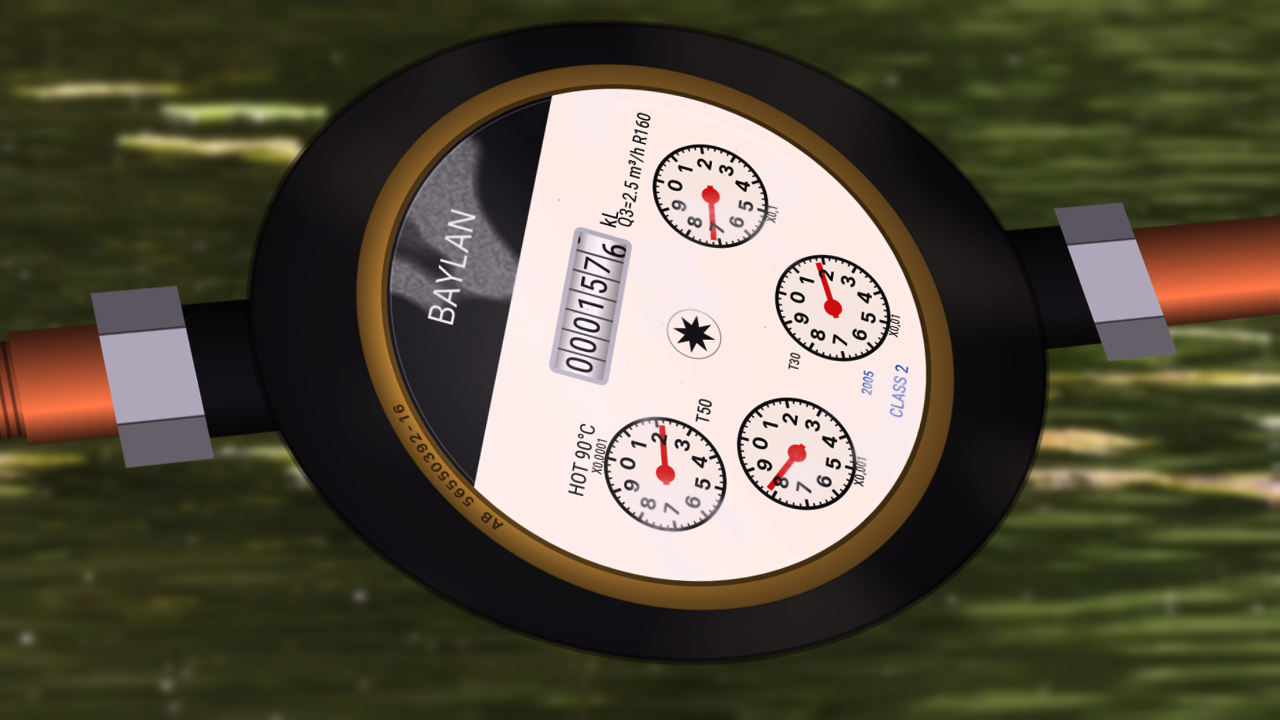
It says 1575.7182 kL
